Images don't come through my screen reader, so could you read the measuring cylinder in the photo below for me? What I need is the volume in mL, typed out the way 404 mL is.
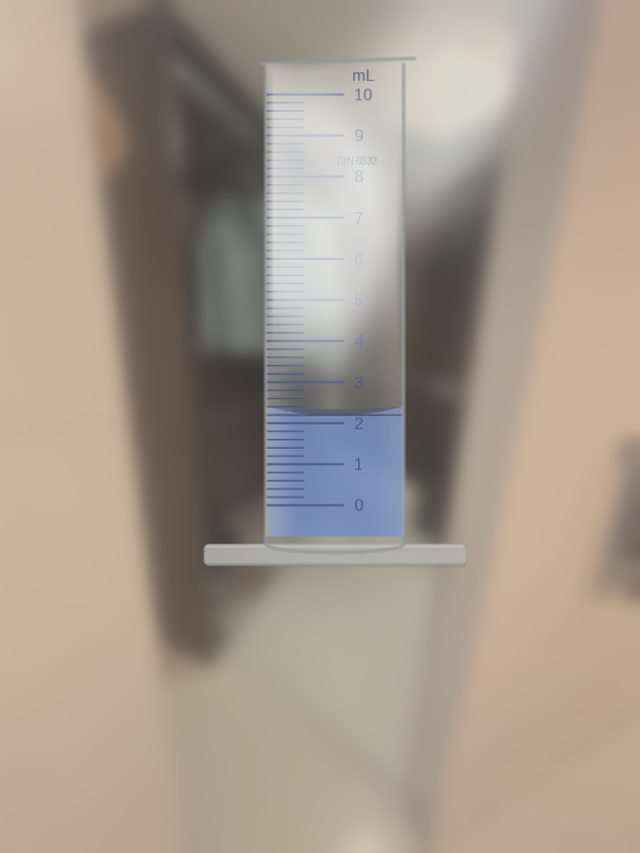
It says 2.2 mL
